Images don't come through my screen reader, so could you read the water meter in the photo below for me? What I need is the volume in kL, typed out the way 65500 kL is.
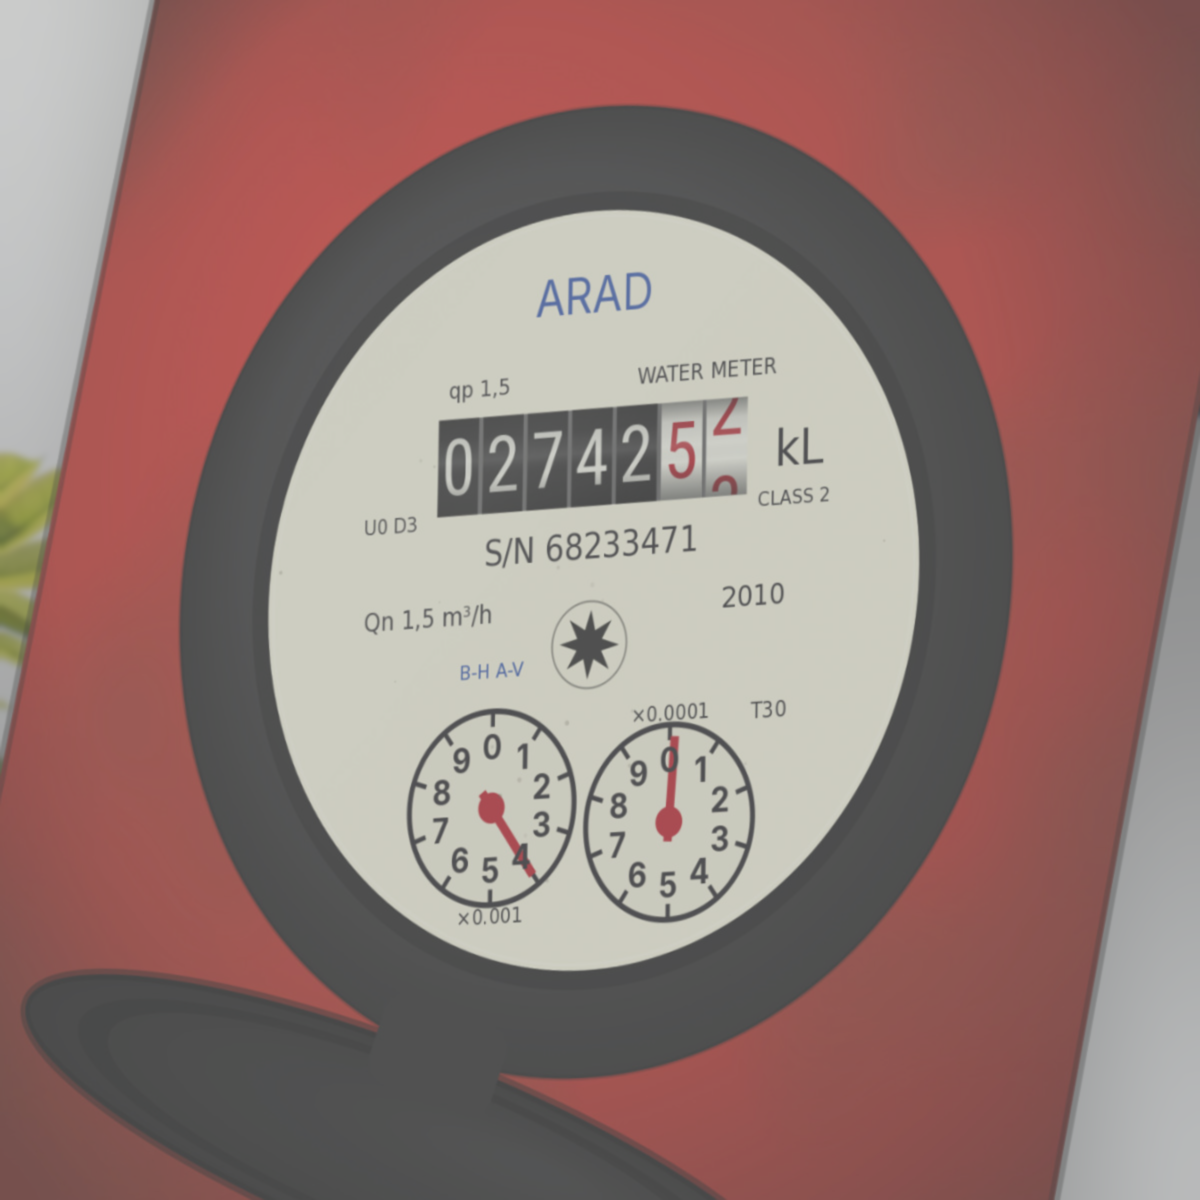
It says 2742.5240 kL
